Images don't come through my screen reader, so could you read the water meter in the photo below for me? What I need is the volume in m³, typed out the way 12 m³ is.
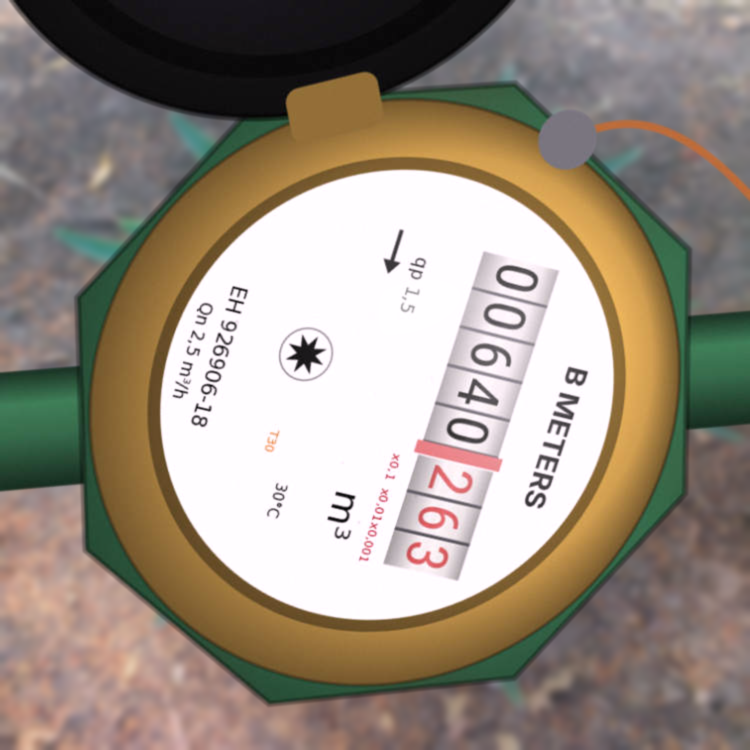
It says 640.263 m³
